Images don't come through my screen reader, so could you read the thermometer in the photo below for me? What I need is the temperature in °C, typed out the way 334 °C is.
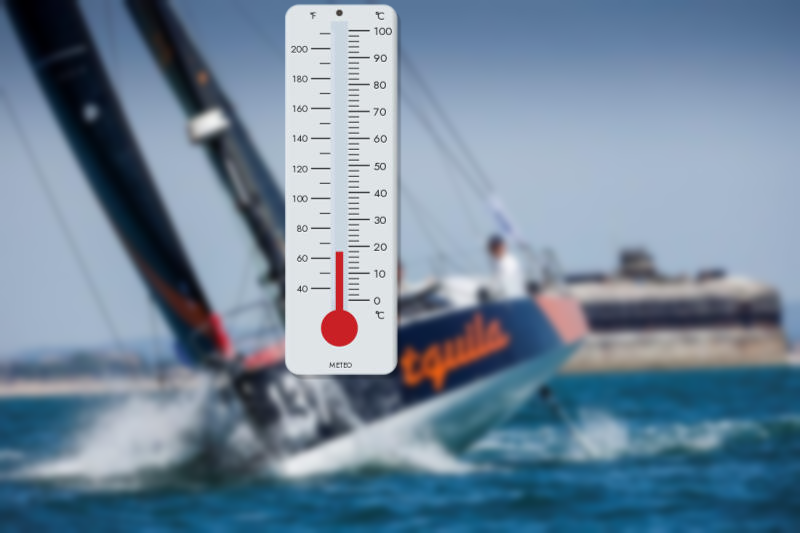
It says 18 °C
